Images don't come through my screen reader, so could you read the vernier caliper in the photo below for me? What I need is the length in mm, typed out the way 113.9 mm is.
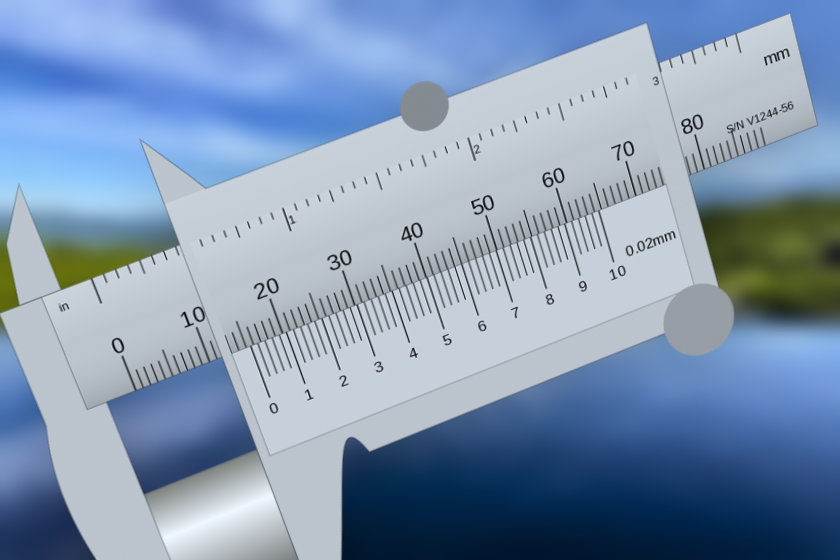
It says 15.6 mm
